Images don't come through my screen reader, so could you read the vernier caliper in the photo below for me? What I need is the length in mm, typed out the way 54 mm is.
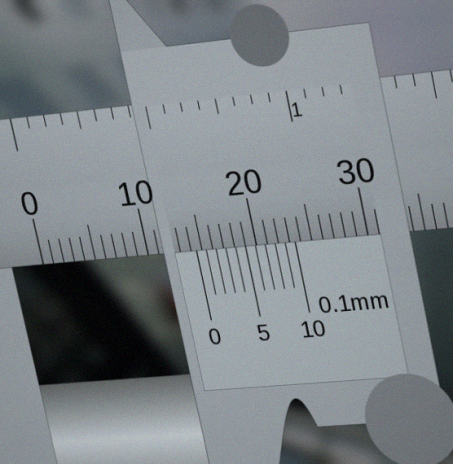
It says 14.5 mm
